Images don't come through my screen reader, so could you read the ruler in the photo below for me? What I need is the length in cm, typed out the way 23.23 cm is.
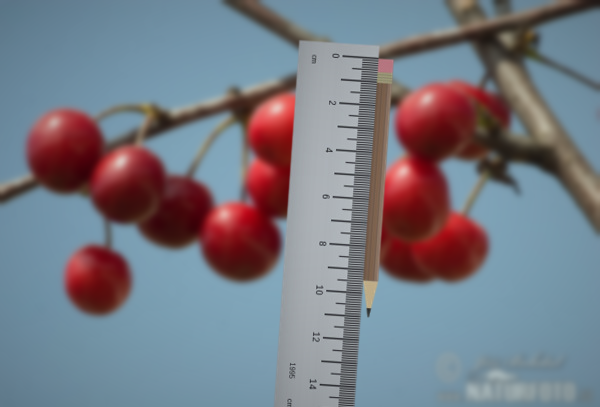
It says 11 cm
